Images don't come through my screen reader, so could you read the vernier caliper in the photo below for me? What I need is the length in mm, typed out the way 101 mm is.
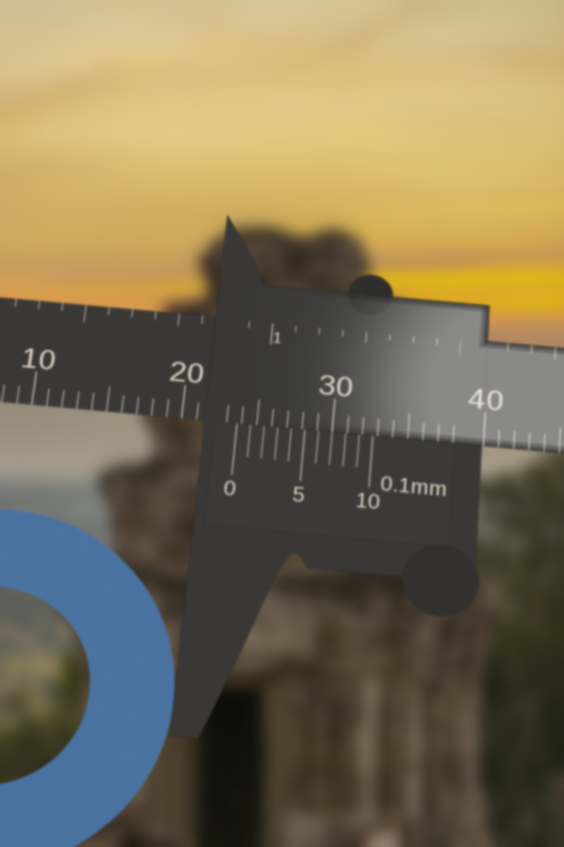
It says 23.7 mm
